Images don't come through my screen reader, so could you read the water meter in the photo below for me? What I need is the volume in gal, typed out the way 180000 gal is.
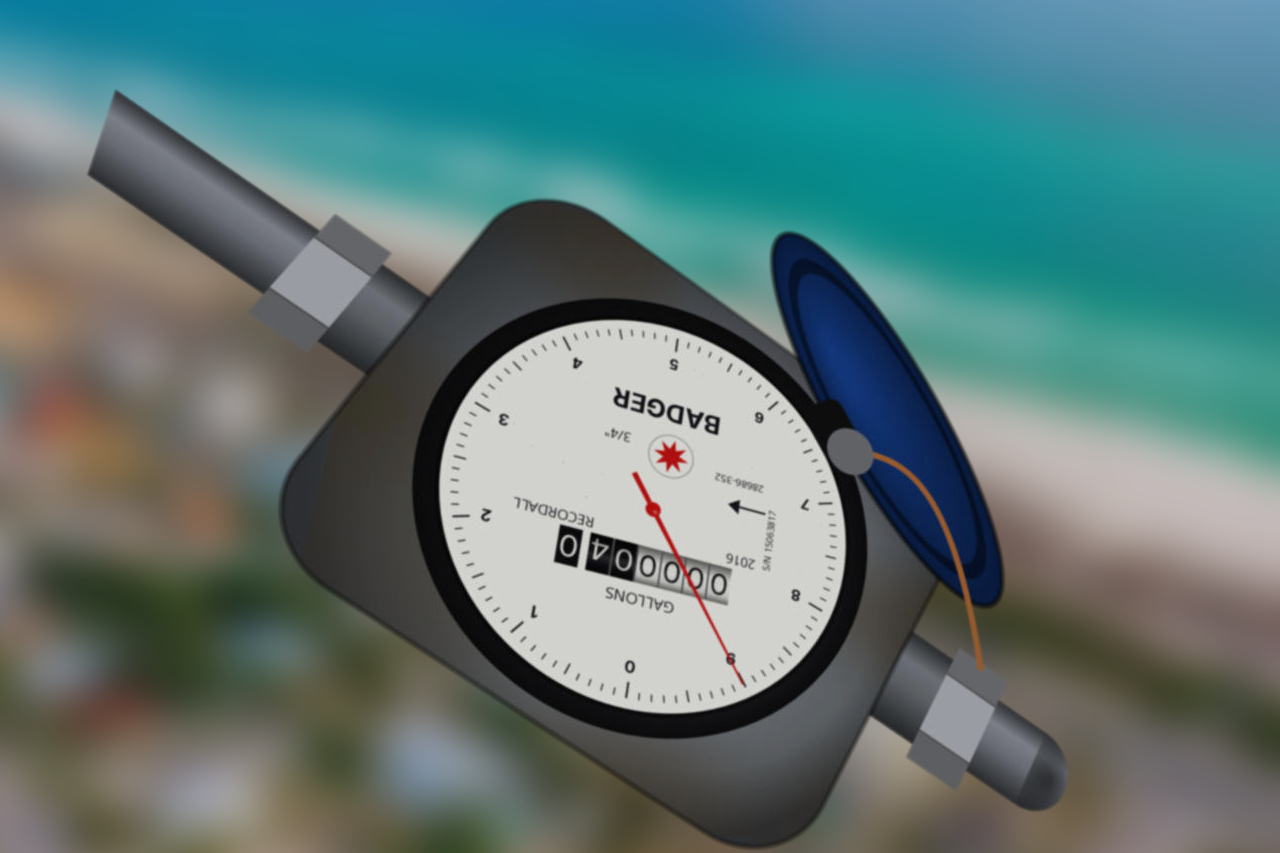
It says 39.0 gal
